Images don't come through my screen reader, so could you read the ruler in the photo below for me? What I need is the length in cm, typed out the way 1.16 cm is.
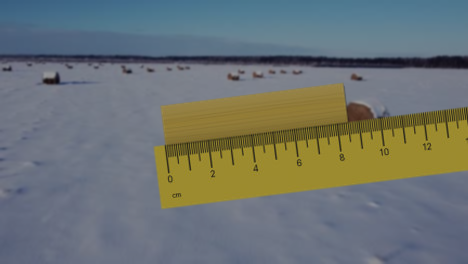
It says 8.5 cm
